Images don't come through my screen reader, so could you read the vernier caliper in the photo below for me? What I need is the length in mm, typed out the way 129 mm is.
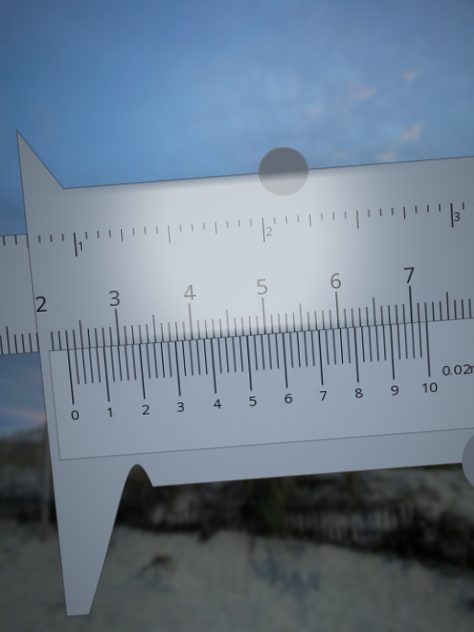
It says 23.0 mm
